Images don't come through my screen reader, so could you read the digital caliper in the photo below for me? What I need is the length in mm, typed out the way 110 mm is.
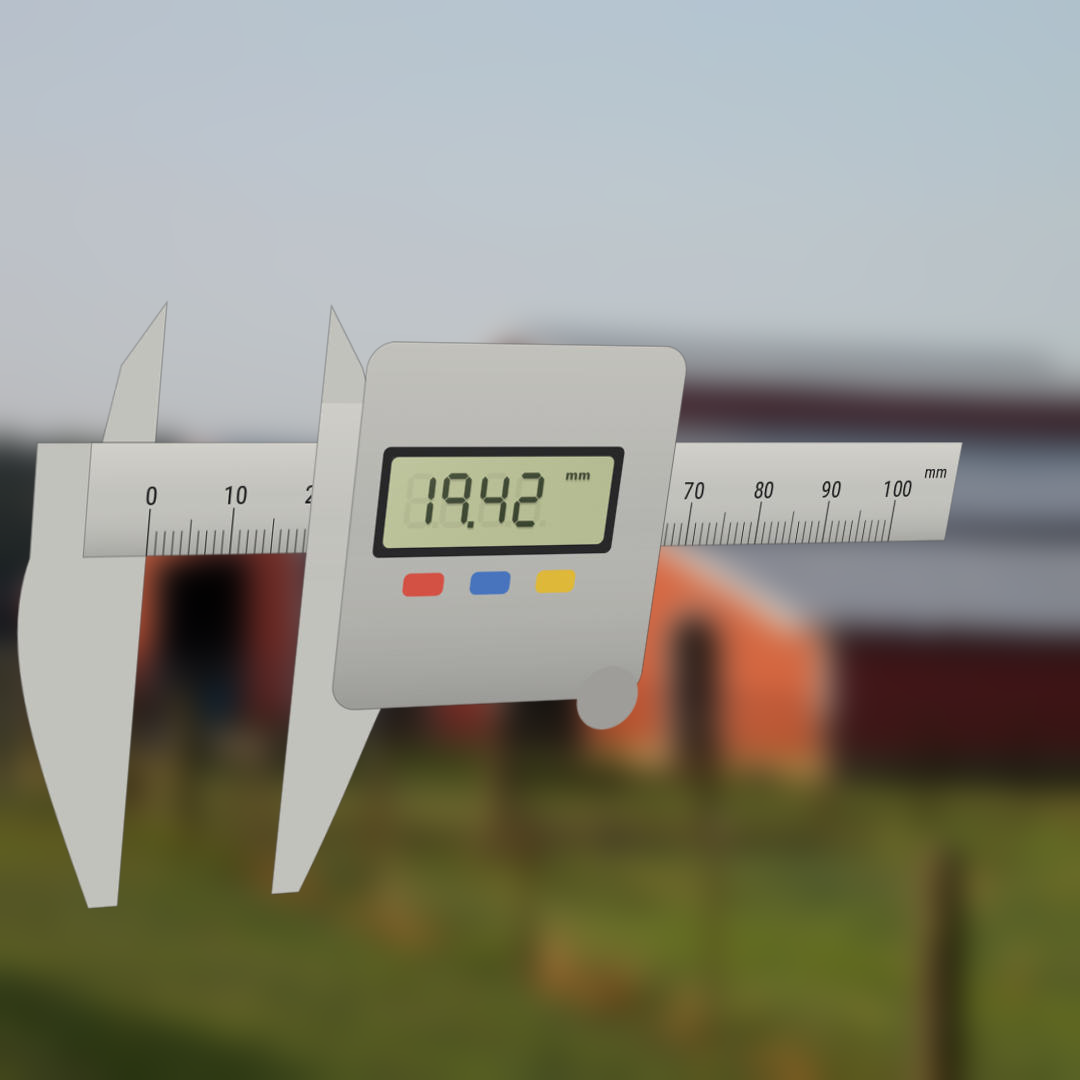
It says 19.42 mm
